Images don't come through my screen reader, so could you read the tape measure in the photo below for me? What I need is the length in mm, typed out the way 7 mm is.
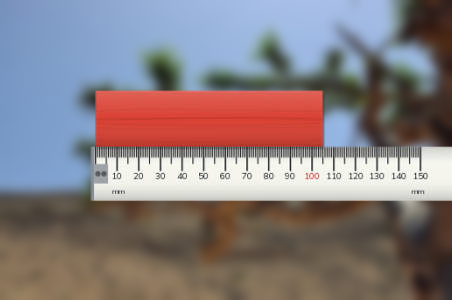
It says 105 mm
